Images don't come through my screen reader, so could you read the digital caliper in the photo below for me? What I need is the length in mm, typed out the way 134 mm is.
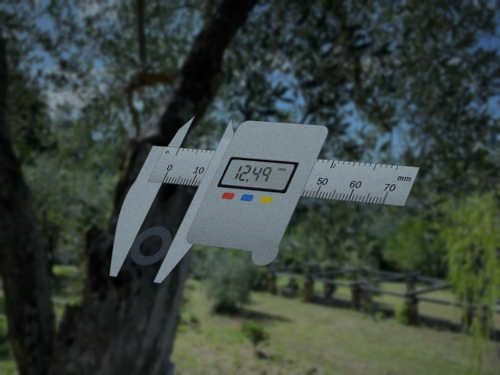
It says 12.49 mm
